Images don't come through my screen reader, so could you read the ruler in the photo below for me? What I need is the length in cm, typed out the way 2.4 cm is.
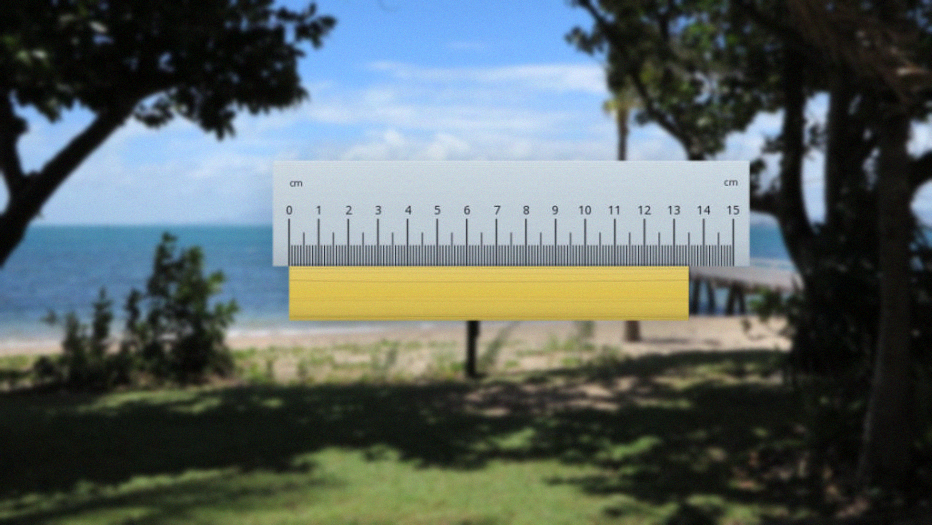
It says 13.5 cm
